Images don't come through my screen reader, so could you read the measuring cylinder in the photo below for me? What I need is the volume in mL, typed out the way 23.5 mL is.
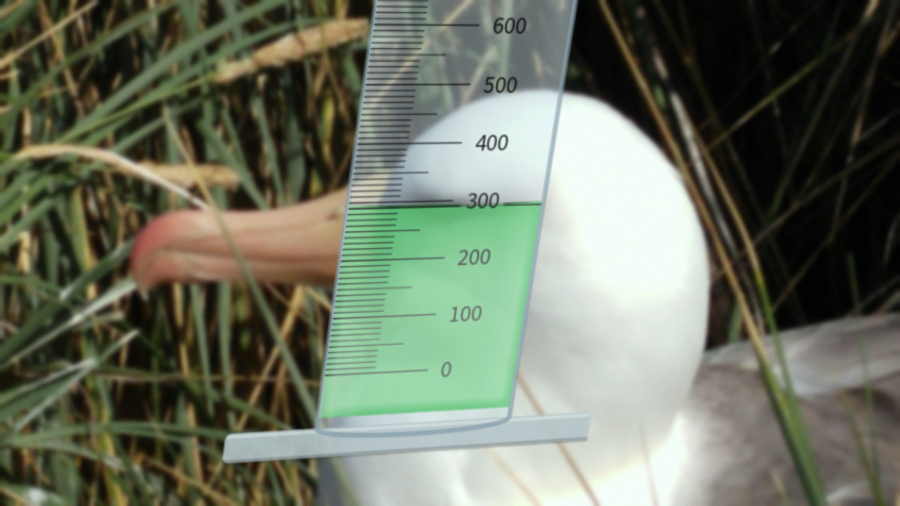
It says 290 mL
